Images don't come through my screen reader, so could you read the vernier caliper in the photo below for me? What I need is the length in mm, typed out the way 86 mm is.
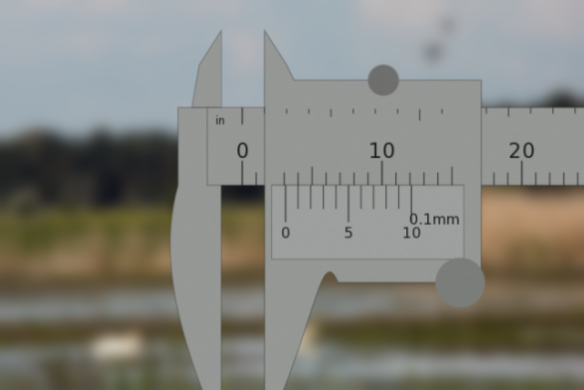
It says 3.1 mm
